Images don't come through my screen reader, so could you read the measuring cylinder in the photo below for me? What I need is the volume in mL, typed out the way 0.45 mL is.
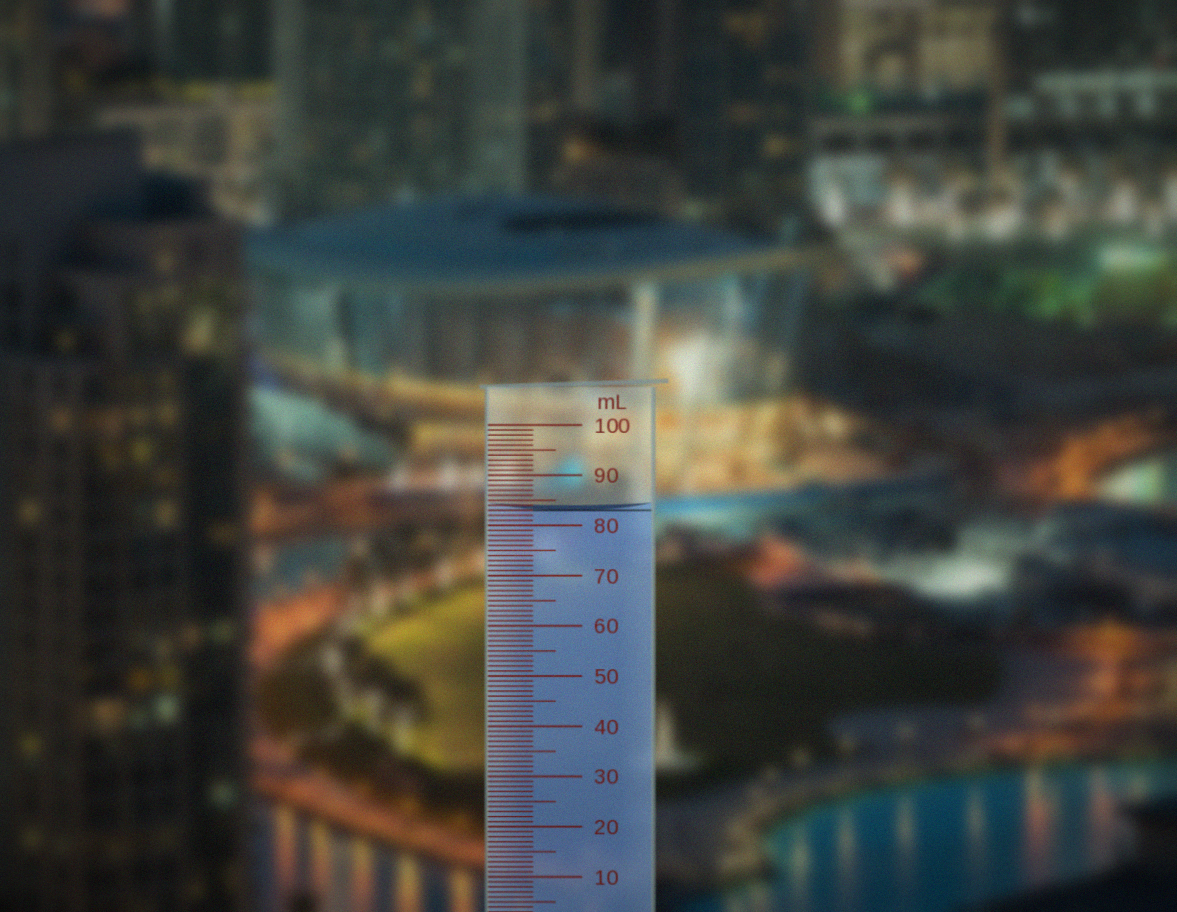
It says 83 mL
